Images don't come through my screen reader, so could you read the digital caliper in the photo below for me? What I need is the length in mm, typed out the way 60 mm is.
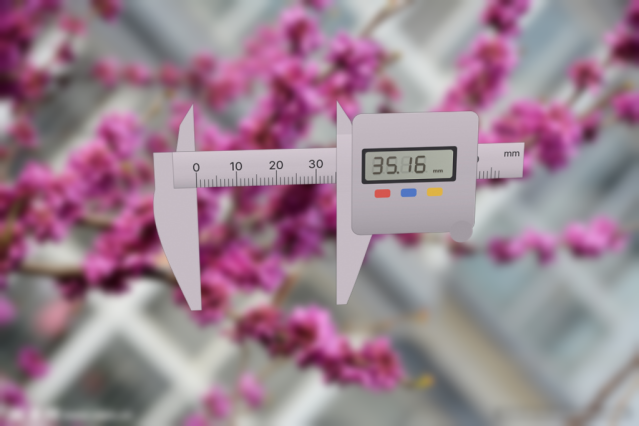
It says 35.16 mm
